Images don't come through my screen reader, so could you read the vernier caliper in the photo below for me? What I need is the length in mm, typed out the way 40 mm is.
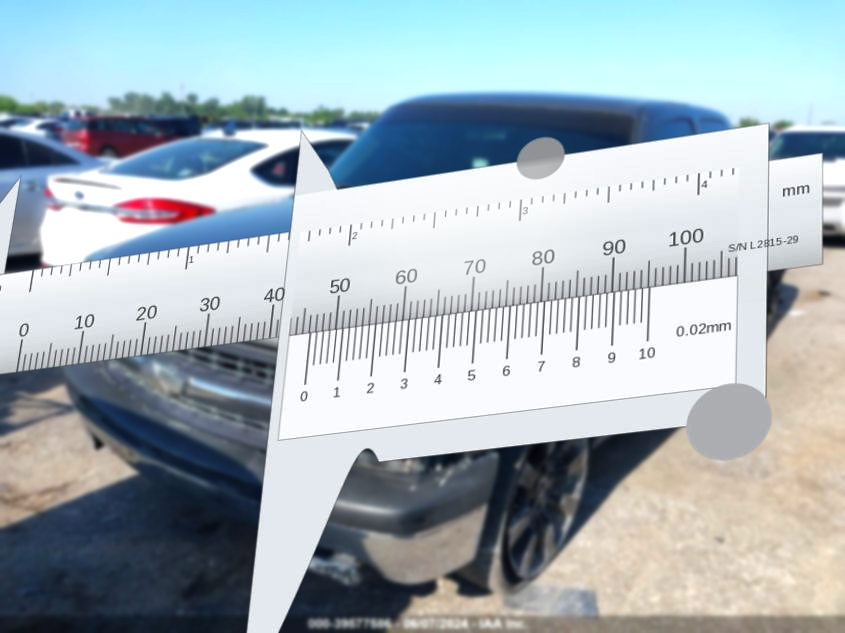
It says 46.2 mm
